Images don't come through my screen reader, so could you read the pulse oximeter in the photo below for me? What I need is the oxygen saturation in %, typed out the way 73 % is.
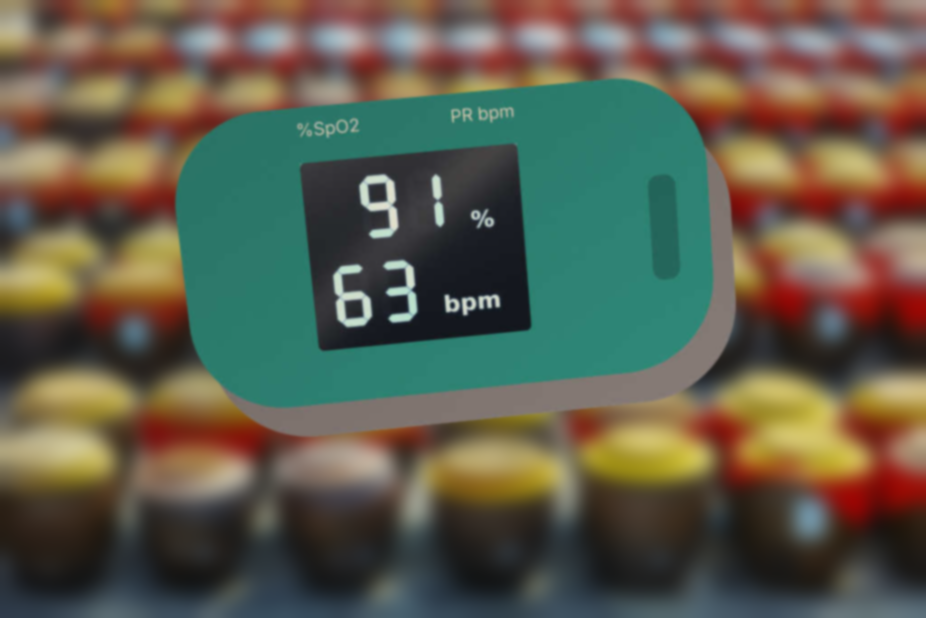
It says 91 %
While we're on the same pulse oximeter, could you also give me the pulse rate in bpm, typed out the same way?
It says 63 bpm
